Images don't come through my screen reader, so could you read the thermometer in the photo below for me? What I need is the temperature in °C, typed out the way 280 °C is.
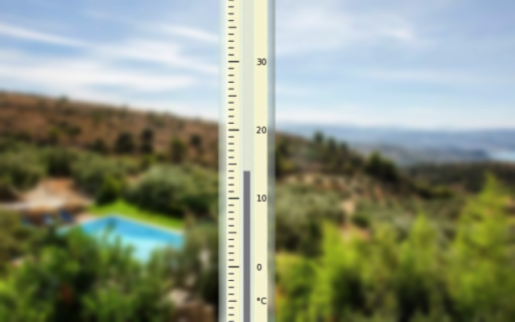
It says 14 °C
